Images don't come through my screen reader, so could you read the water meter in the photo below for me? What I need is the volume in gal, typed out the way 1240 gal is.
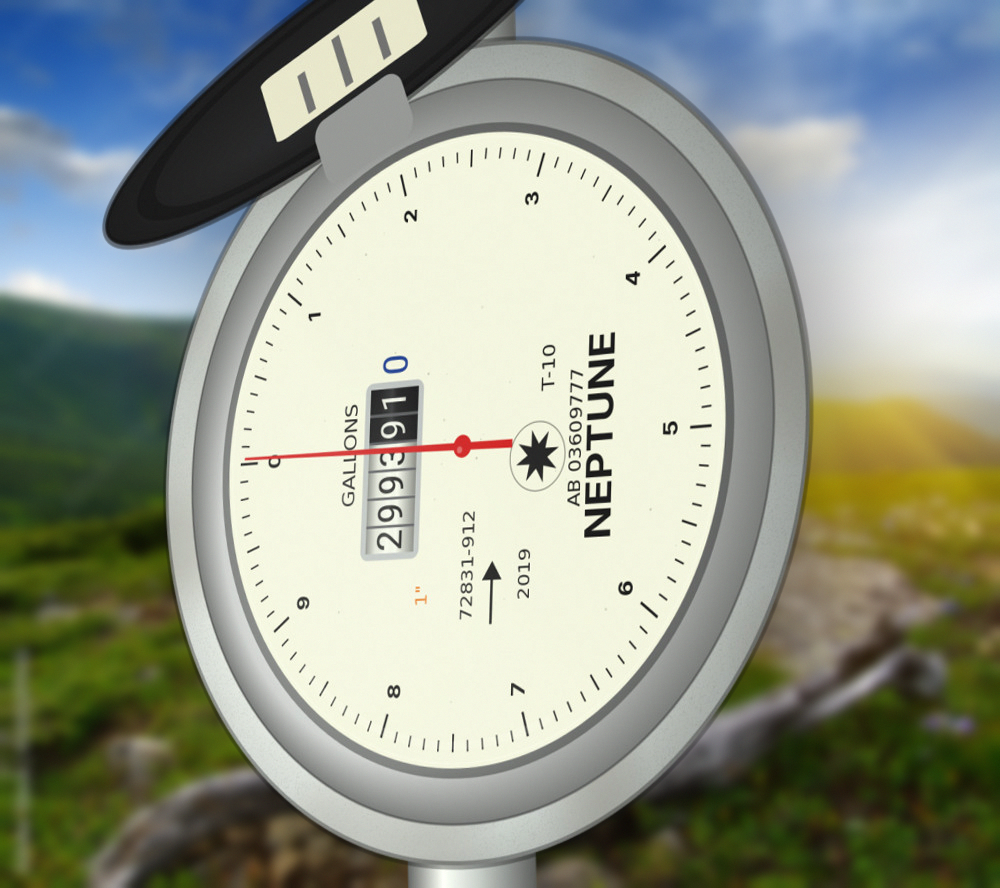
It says 2993910.0 gal
